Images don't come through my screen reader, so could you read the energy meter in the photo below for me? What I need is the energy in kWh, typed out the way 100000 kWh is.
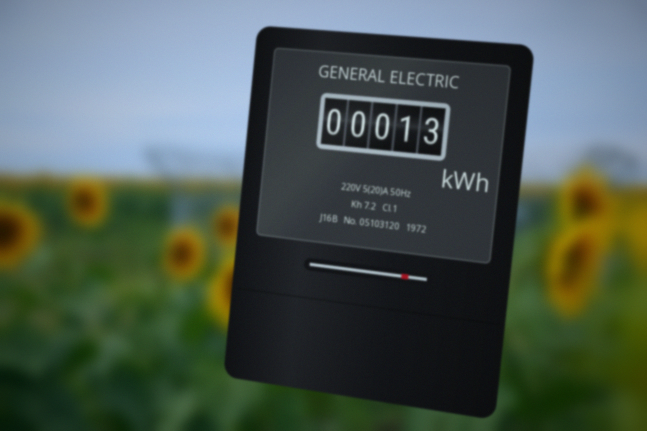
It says 13 kWh
